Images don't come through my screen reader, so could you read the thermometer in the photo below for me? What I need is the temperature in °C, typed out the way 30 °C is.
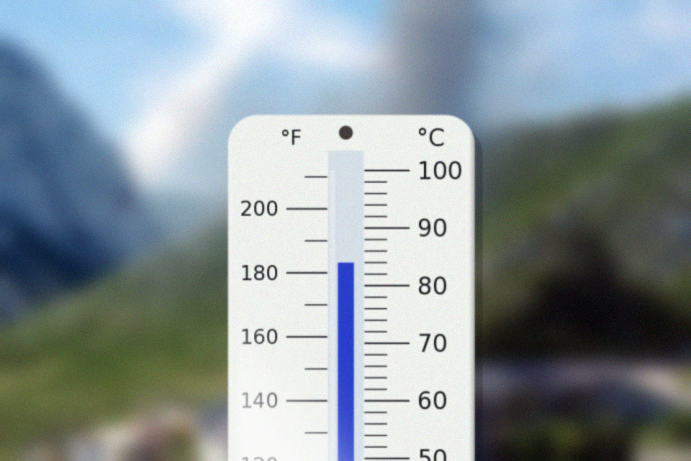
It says 84 °C
